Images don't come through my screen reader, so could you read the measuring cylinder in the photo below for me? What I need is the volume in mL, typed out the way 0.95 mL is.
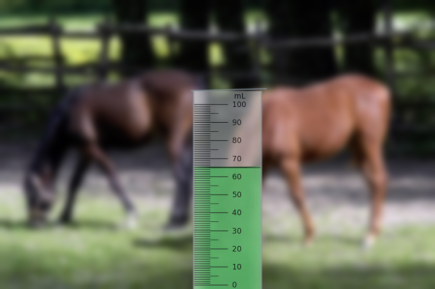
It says 65 mL
